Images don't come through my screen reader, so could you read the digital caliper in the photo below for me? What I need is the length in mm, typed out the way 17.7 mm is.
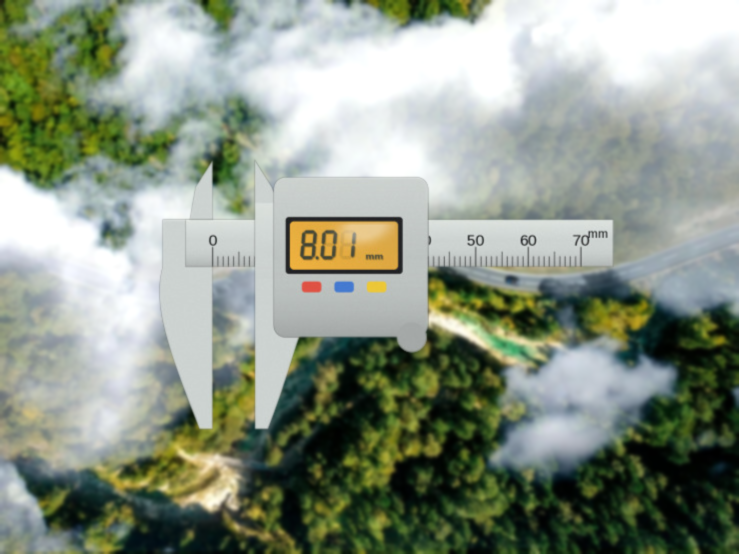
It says 8.01 mm
